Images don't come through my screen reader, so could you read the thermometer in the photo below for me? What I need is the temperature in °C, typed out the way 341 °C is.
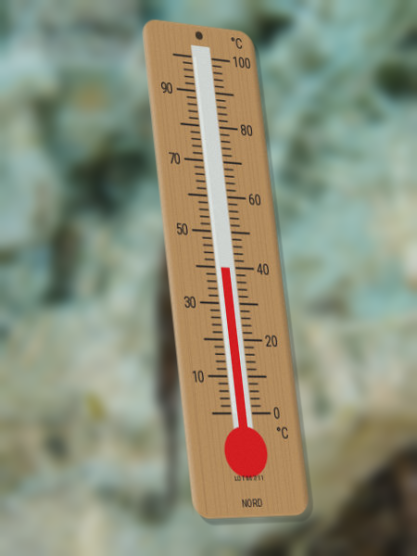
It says 40 °C
